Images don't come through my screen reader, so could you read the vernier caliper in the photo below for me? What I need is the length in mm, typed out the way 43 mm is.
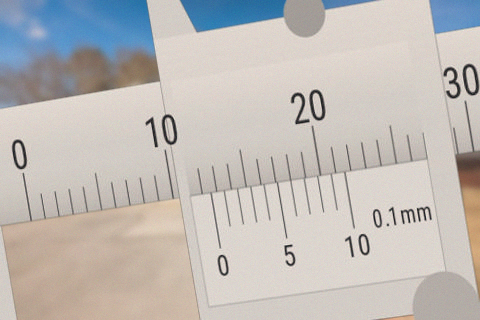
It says 12.6 mm
